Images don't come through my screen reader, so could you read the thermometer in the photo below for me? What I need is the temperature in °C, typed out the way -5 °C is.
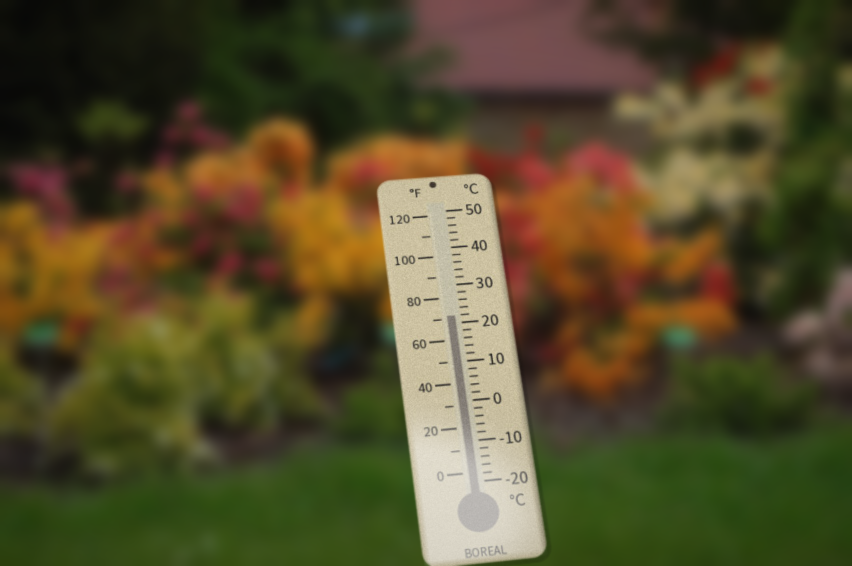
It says 22 °C
